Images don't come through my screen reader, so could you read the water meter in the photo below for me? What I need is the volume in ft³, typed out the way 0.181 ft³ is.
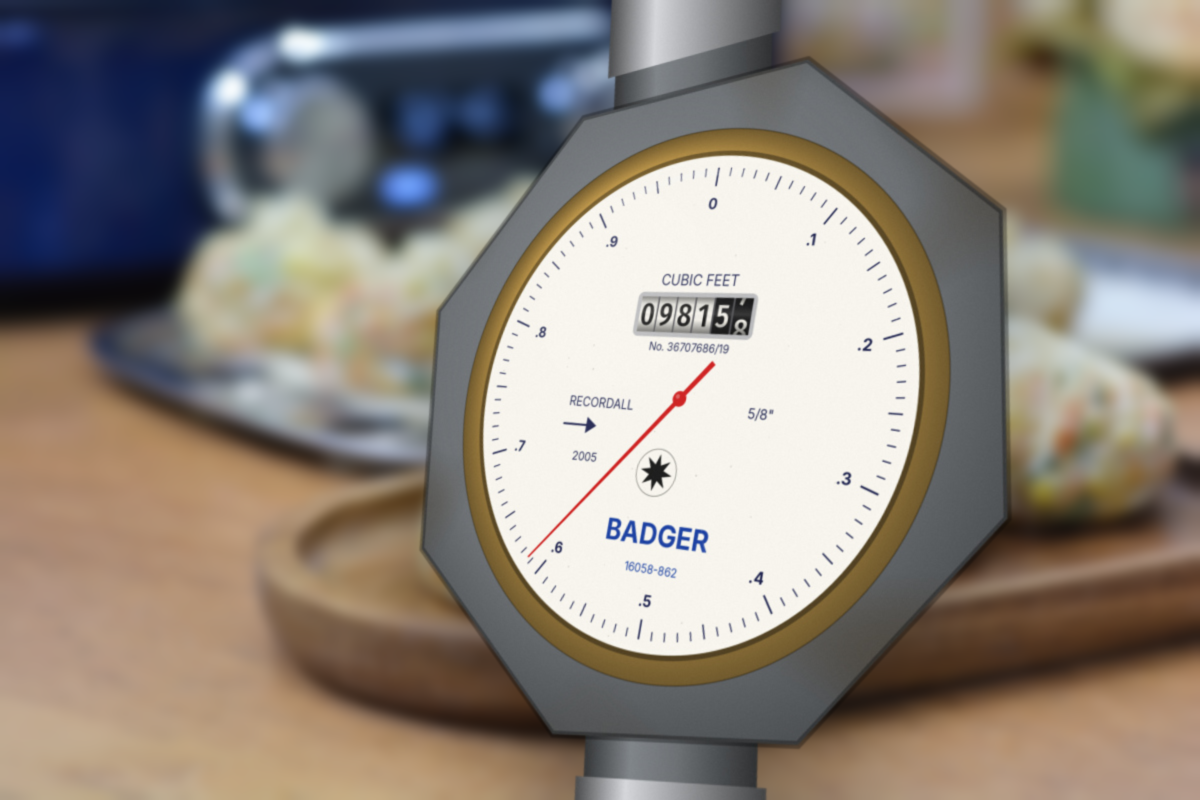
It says 98157.61 ft³
